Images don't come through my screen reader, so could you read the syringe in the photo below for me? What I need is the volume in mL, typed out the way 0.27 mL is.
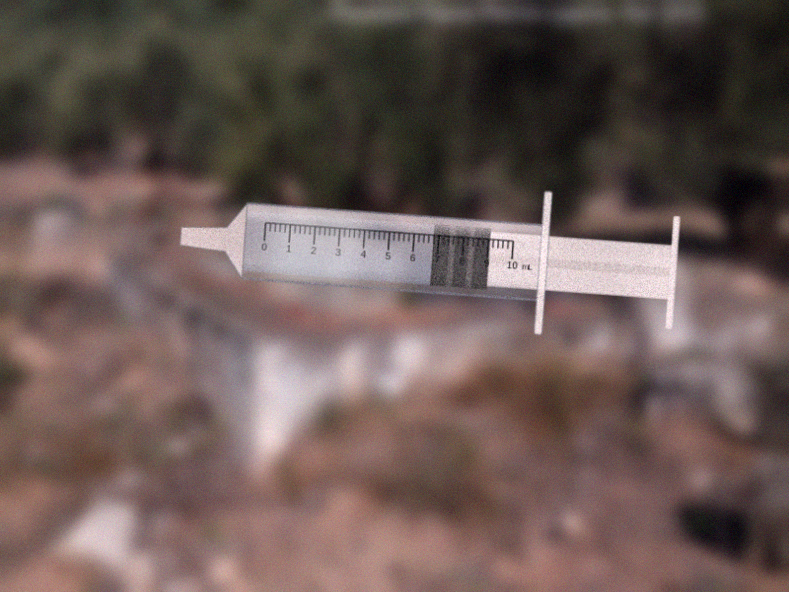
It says 6.8 mL
